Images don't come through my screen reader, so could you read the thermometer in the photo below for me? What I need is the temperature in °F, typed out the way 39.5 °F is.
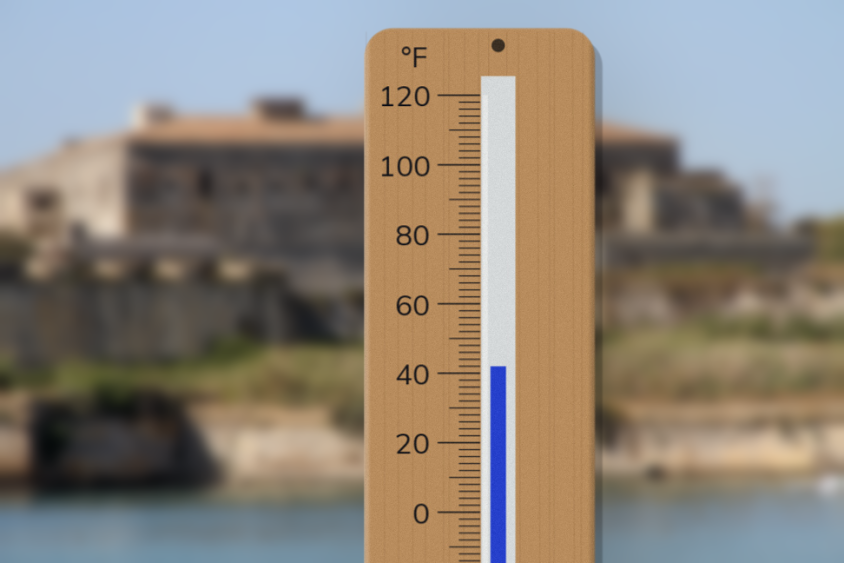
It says 42 °F
